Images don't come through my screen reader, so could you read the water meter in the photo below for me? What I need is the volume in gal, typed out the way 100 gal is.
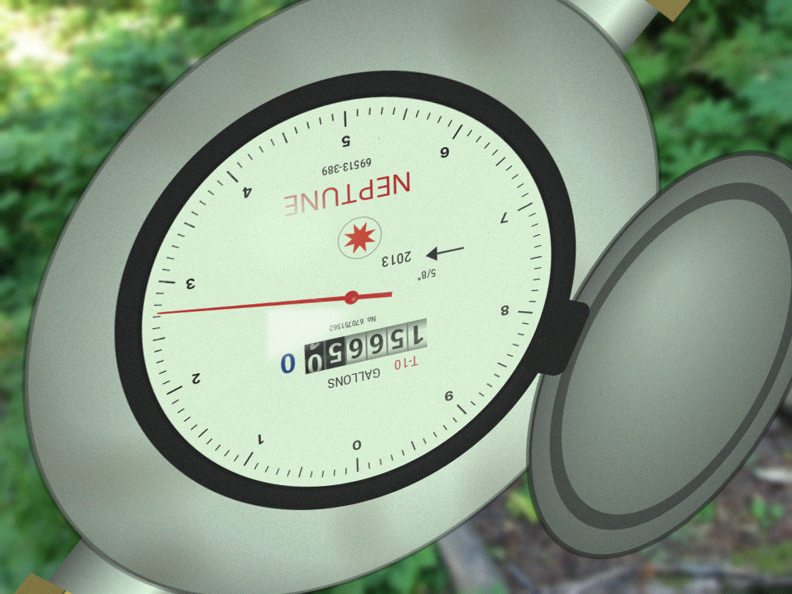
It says 1566502.7 gal
